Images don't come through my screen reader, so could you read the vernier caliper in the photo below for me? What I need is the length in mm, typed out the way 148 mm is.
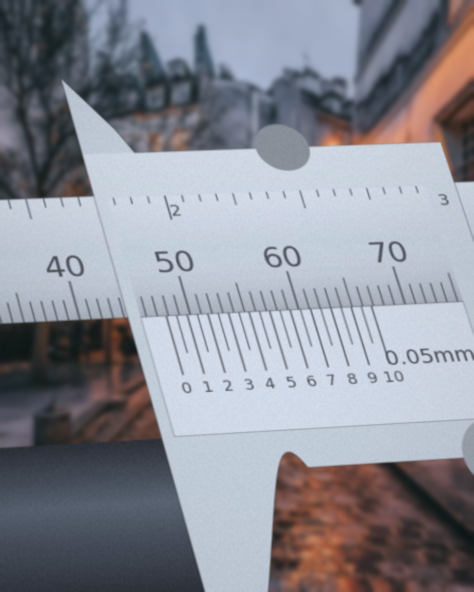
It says 47.8 mm
